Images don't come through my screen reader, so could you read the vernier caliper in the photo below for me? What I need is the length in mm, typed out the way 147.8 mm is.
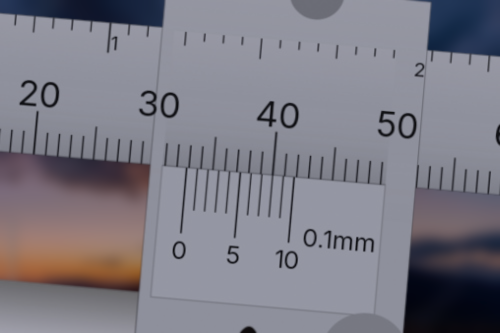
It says 32.8 mm
